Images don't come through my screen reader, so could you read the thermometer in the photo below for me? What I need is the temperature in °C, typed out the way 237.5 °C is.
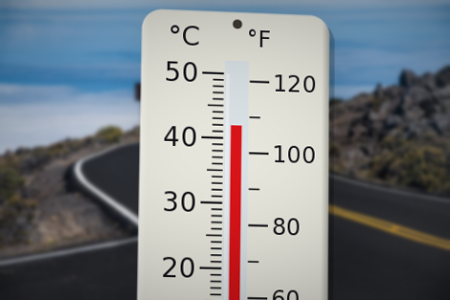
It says 42 °C
